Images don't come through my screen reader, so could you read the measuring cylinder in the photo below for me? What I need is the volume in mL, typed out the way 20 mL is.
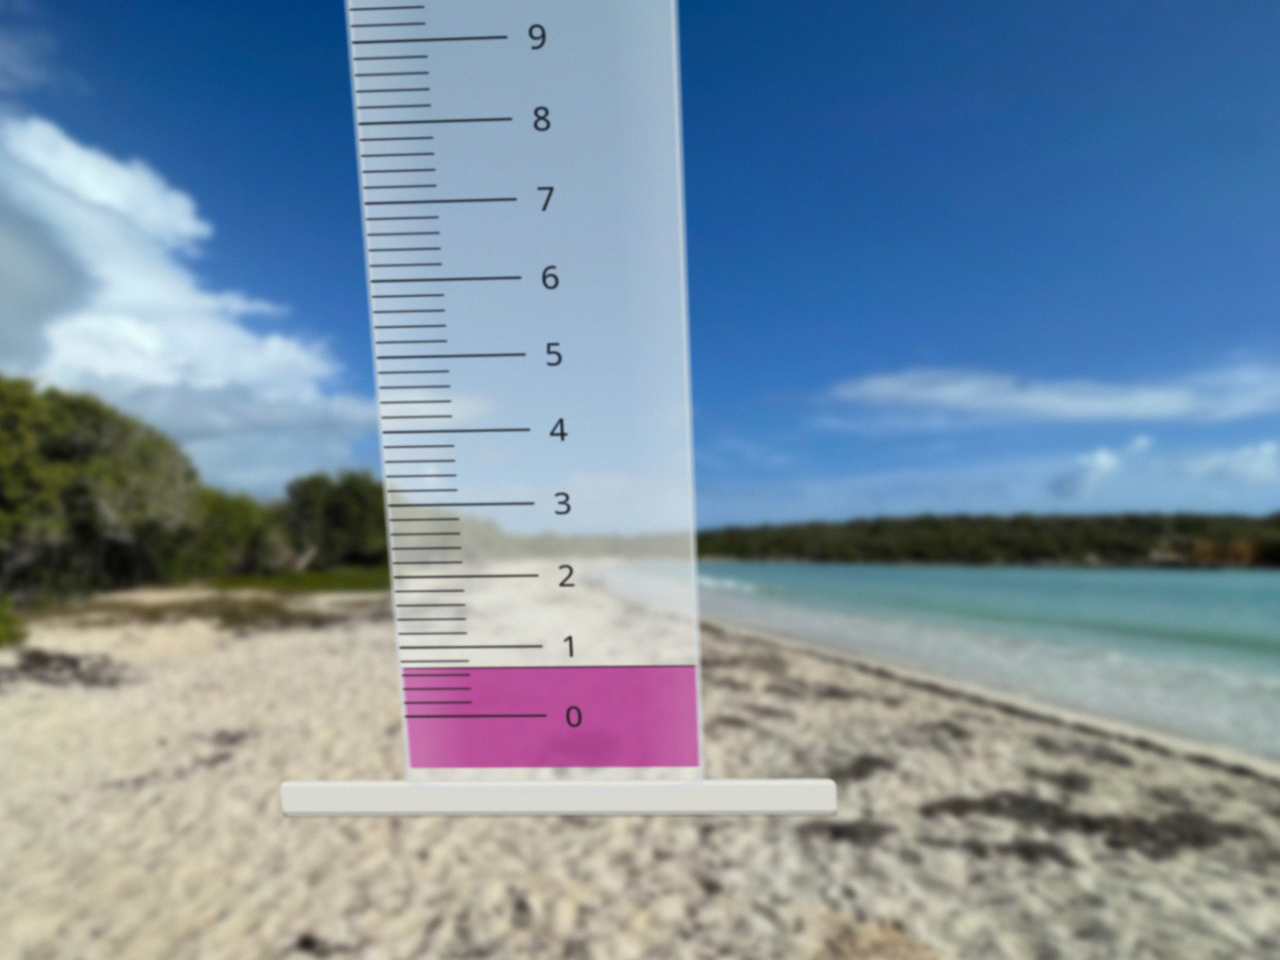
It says 0.7 mL
